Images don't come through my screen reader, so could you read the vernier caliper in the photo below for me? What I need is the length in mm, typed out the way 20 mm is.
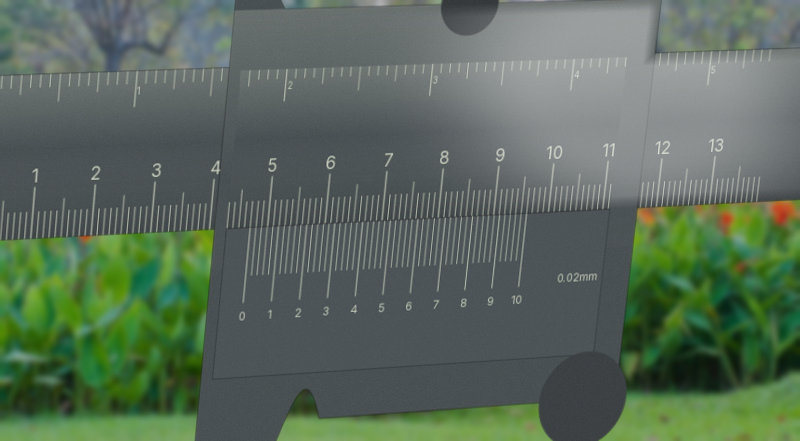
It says 47.0 mm
